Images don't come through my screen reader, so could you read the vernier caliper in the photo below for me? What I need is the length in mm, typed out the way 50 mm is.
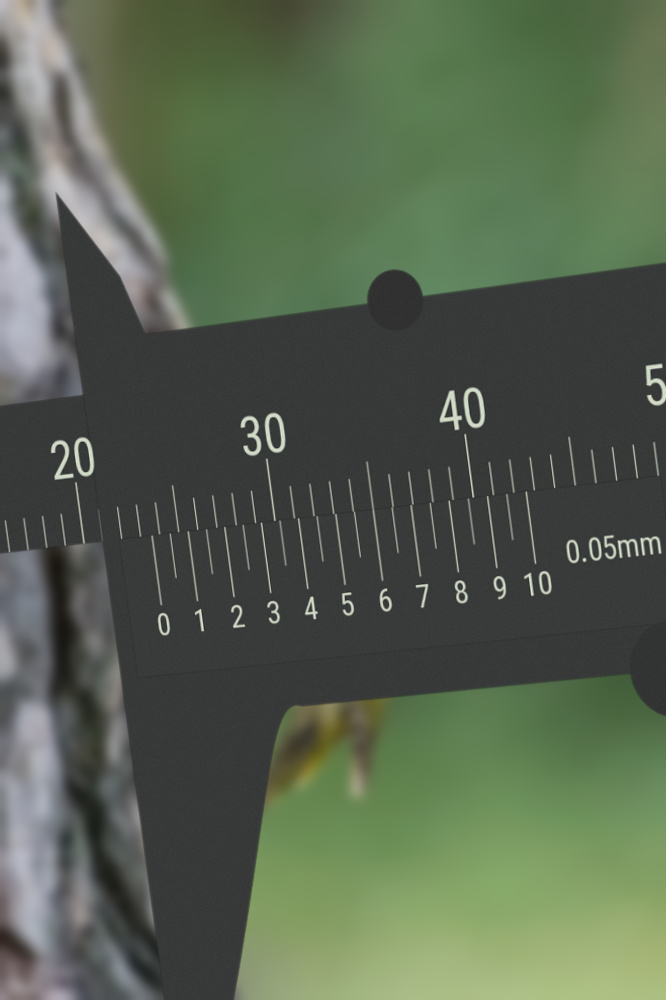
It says 23.6 mm
